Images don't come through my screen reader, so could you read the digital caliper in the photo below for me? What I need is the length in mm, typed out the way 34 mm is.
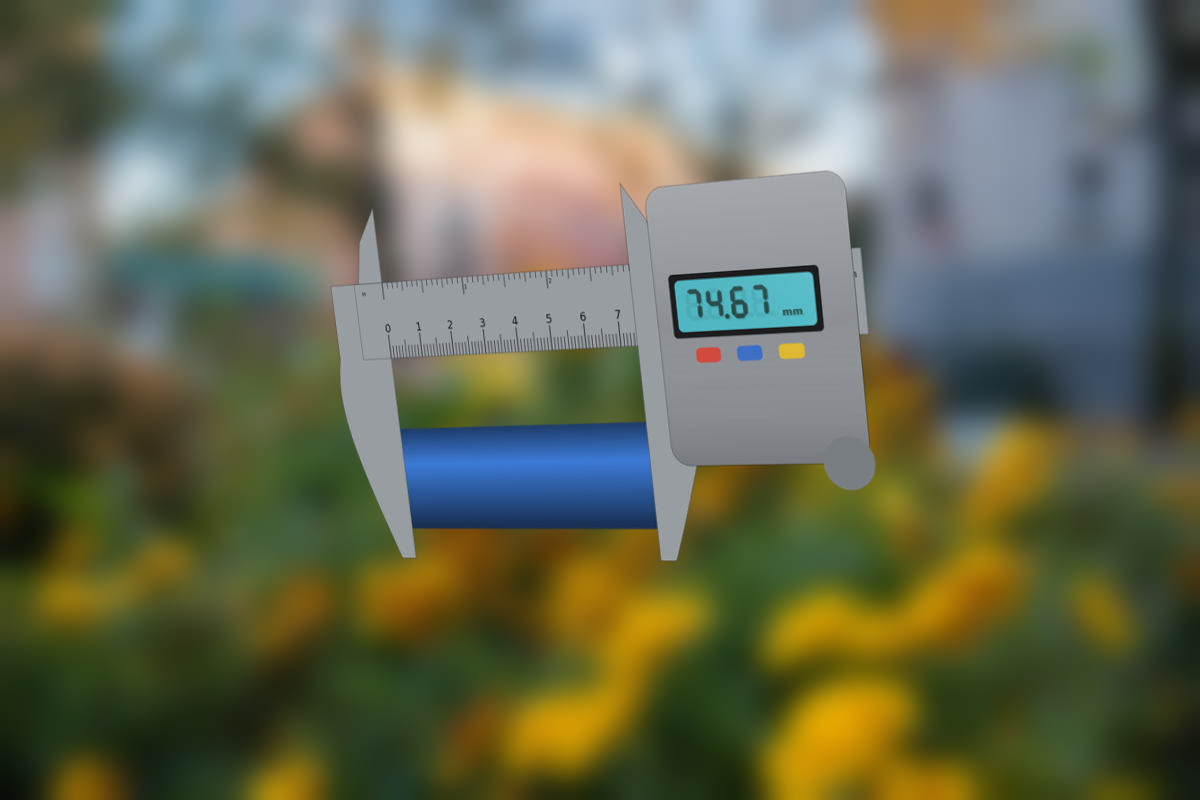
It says 74.67 mm
